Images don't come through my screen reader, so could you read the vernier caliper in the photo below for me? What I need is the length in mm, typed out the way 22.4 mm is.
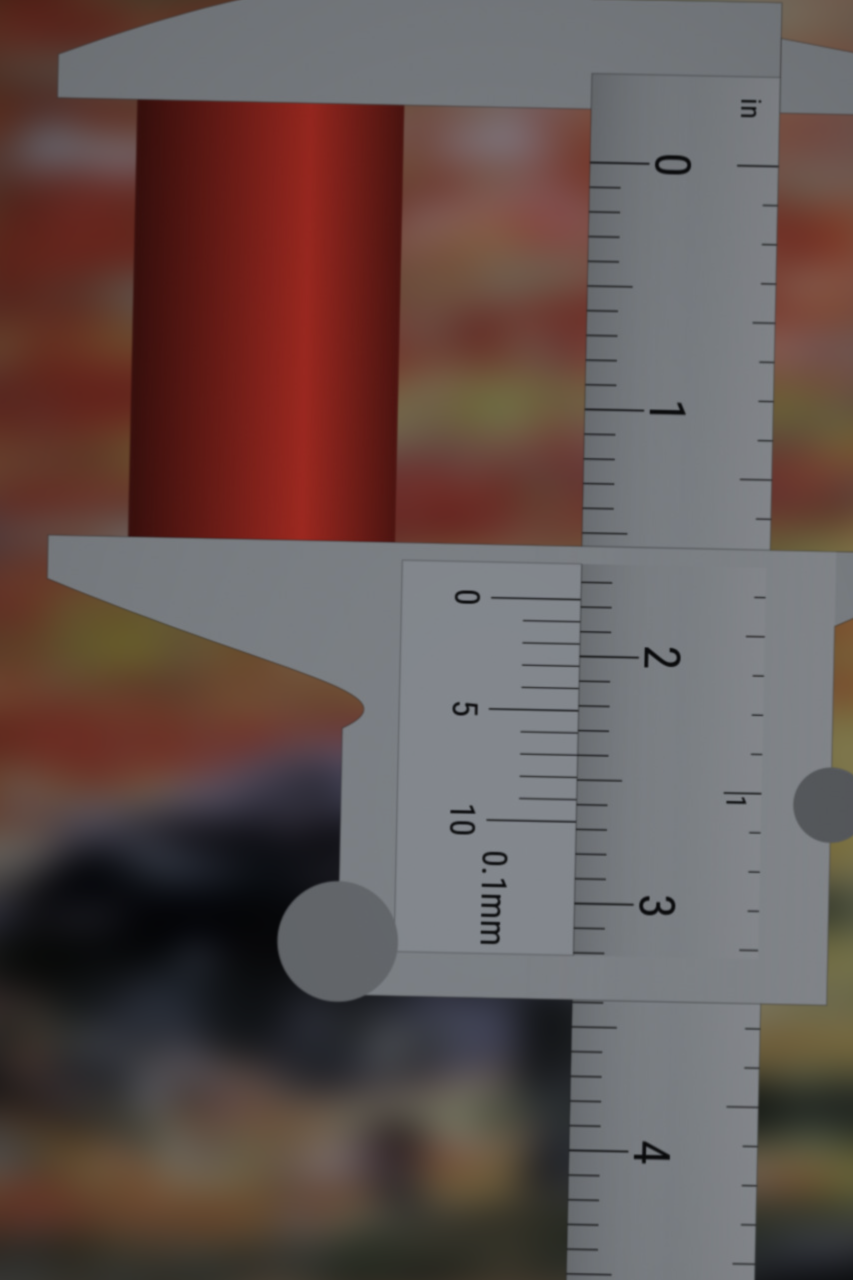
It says 17.7 mm
